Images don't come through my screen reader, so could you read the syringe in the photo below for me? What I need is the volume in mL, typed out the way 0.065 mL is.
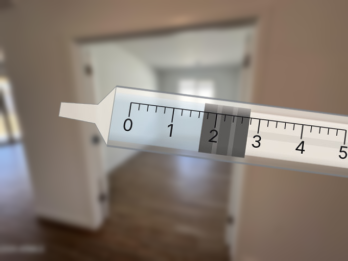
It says 1.7 mL
